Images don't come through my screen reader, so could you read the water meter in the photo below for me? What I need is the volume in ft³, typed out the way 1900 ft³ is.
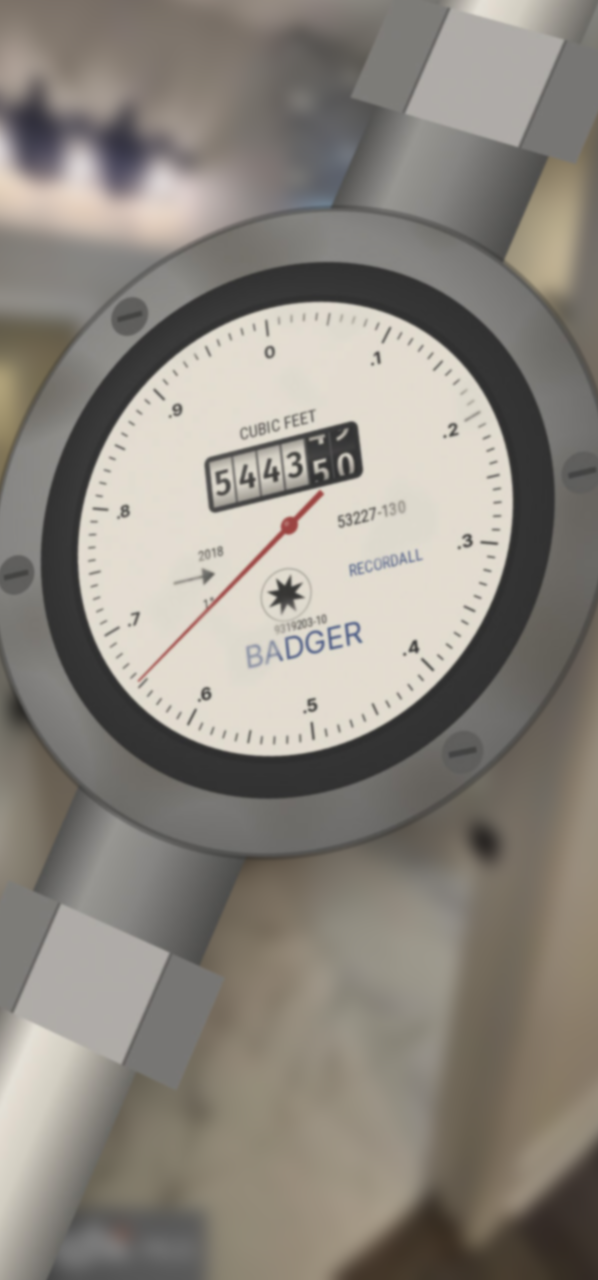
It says 544349.65 ft³
